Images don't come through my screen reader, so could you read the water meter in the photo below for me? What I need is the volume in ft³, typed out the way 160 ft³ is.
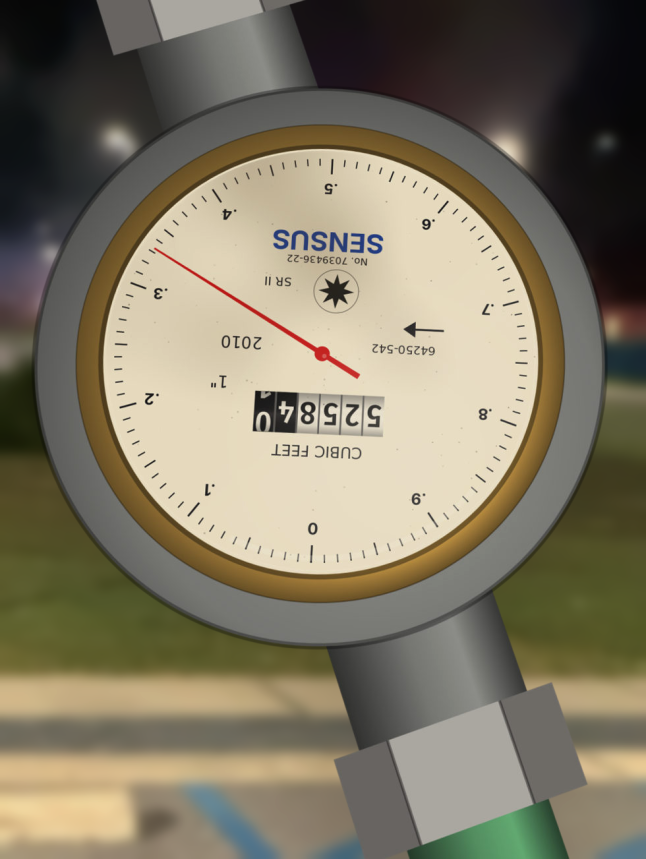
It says 525840.33 ft³
